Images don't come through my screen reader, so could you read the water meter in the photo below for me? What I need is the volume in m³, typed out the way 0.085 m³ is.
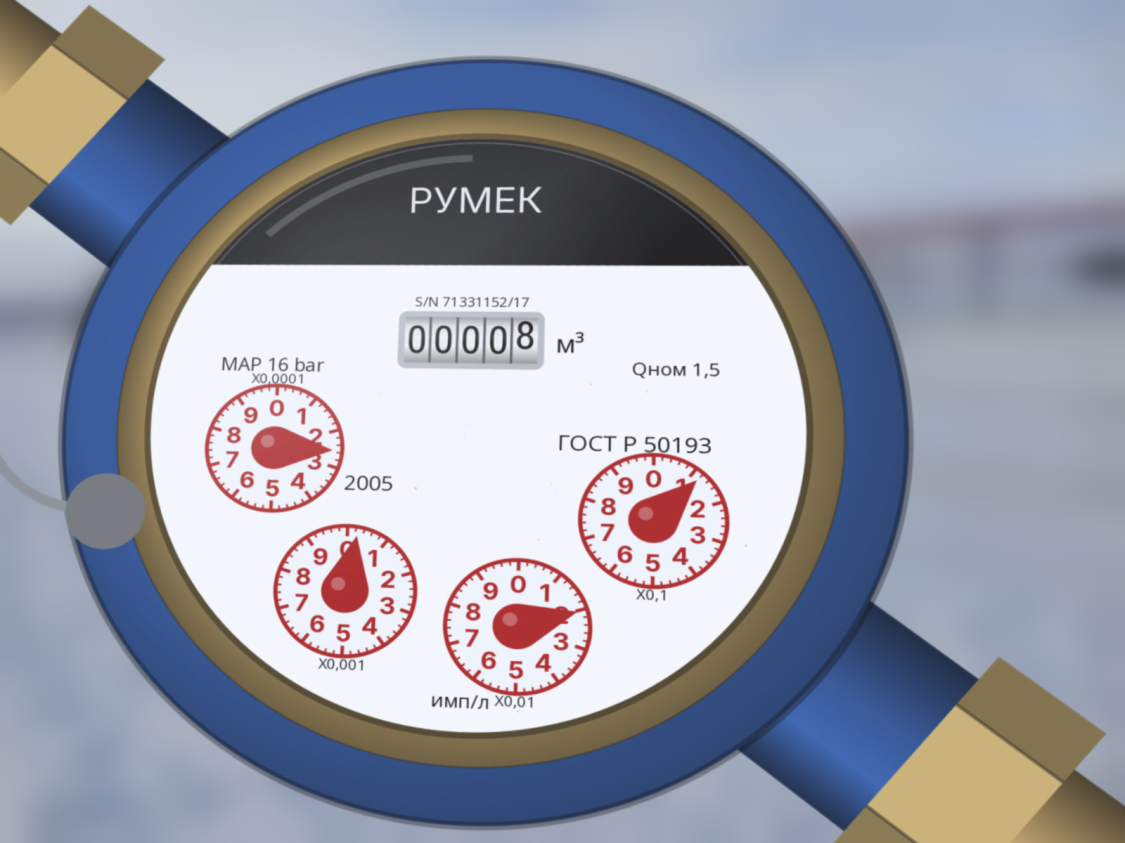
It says 8.1202 m³
